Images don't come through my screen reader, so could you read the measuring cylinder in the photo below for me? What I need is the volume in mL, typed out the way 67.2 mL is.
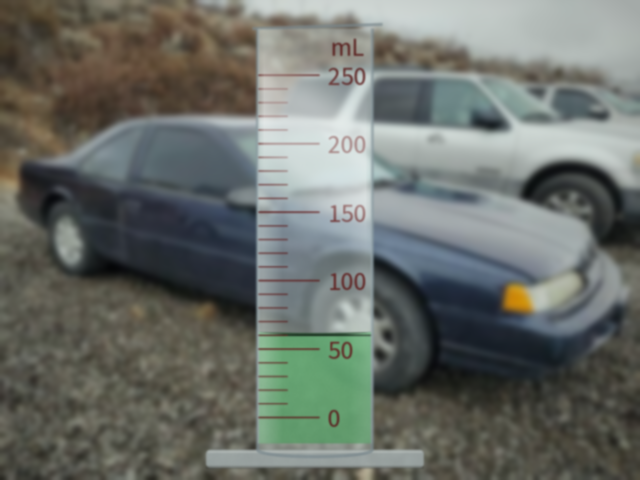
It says 60 mL
